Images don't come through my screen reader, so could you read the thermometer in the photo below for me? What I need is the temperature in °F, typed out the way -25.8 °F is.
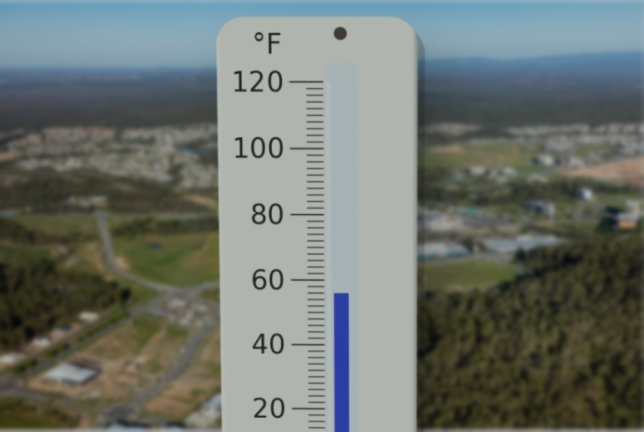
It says 56 °F
